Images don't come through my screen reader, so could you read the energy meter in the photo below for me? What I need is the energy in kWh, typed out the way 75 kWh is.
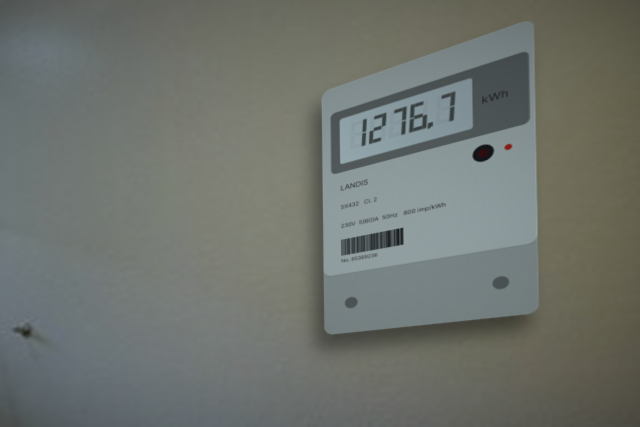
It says 1276.7 kWh
